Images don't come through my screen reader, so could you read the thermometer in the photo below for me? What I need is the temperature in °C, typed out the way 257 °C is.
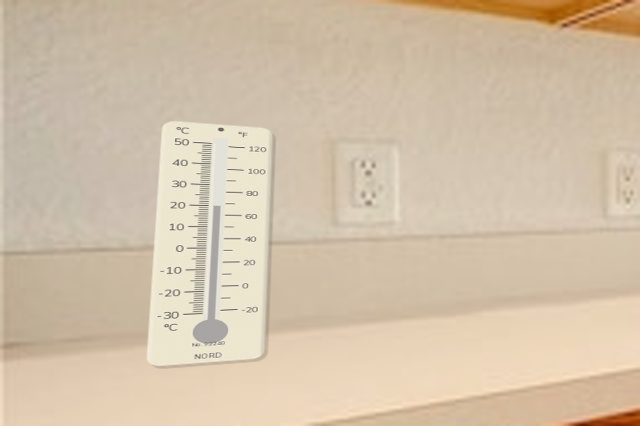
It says 20 °C
